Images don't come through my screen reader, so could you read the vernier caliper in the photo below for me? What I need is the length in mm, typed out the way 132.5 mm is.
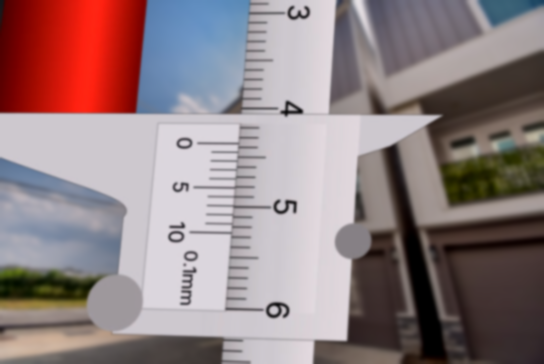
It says 43.6 mm
